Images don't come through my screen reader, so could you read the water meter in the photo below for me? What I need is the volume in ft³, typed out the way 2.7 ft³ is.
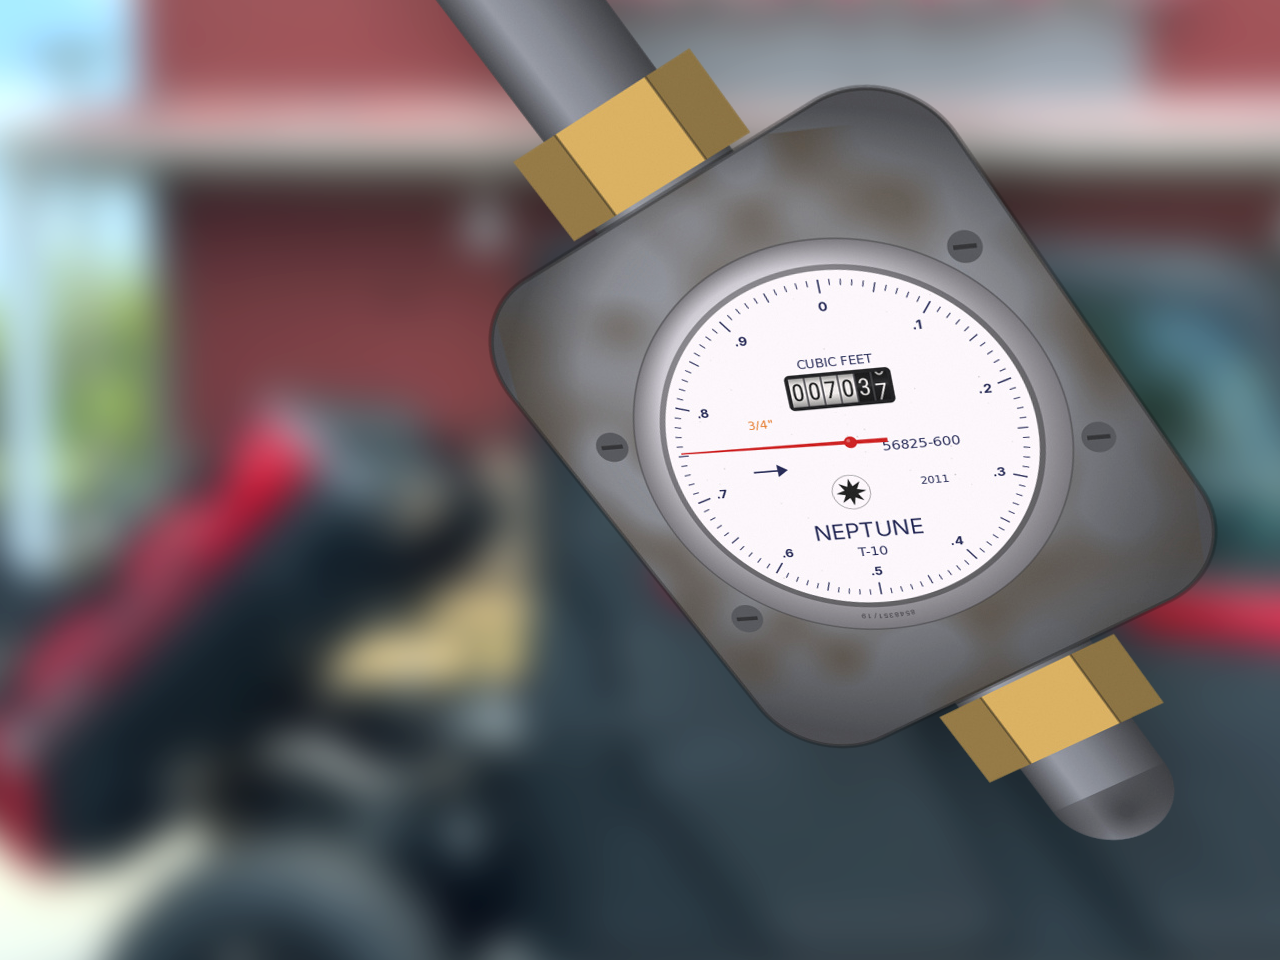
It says 7036.75 ft³
